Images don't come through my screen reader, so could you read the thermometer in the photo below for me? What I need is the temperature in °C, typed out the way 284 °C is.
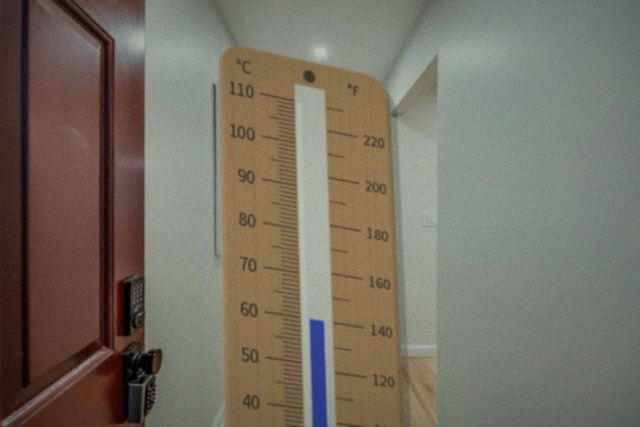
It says 60 °C
